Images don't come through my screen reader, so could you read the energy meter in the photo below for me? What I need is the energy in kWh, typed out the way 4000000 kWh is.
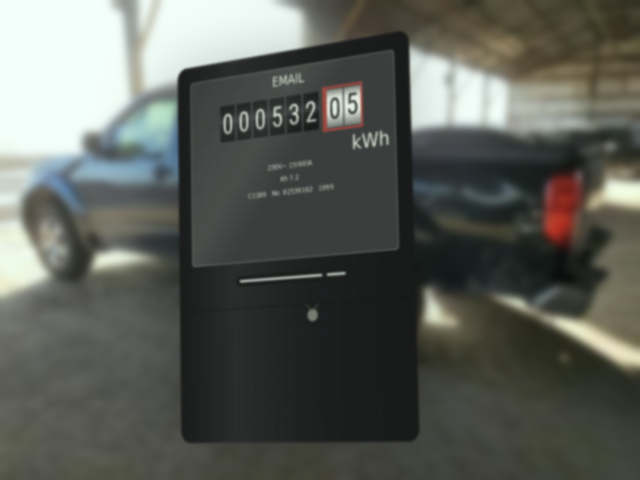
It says 532.05 kWh
